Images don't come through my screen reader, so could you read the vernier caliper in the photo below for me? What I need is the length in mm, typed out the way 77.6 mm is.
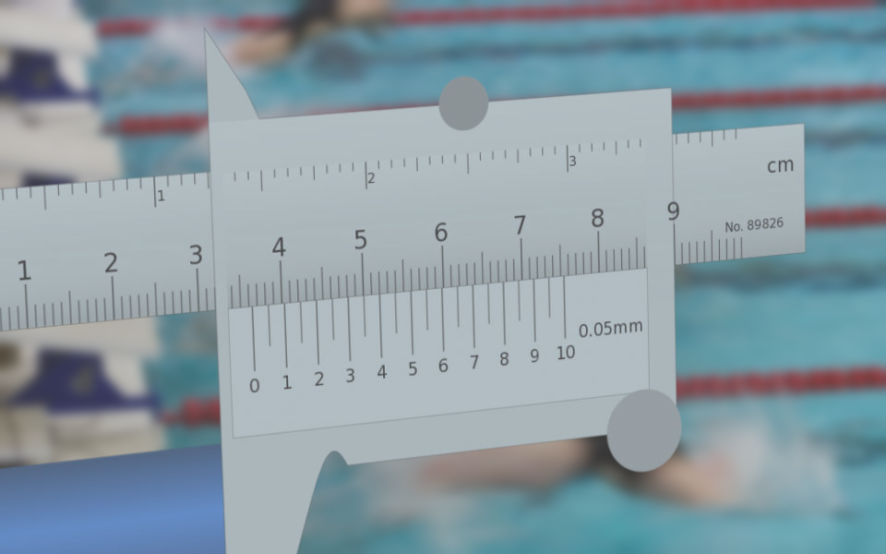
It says 36.4 mm
